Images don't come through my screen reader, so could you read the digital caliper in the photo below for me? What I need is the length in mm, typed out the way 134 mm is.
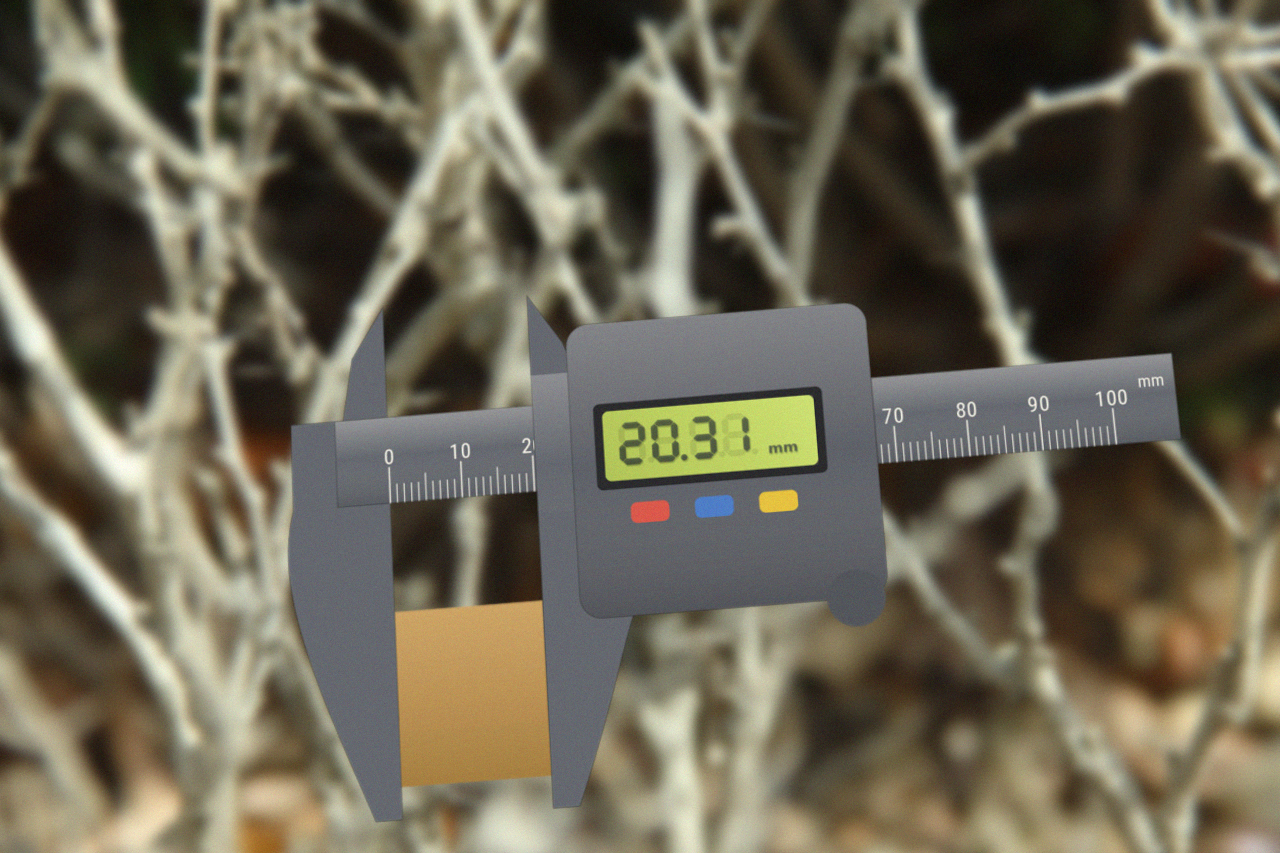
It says 20.31 mm
